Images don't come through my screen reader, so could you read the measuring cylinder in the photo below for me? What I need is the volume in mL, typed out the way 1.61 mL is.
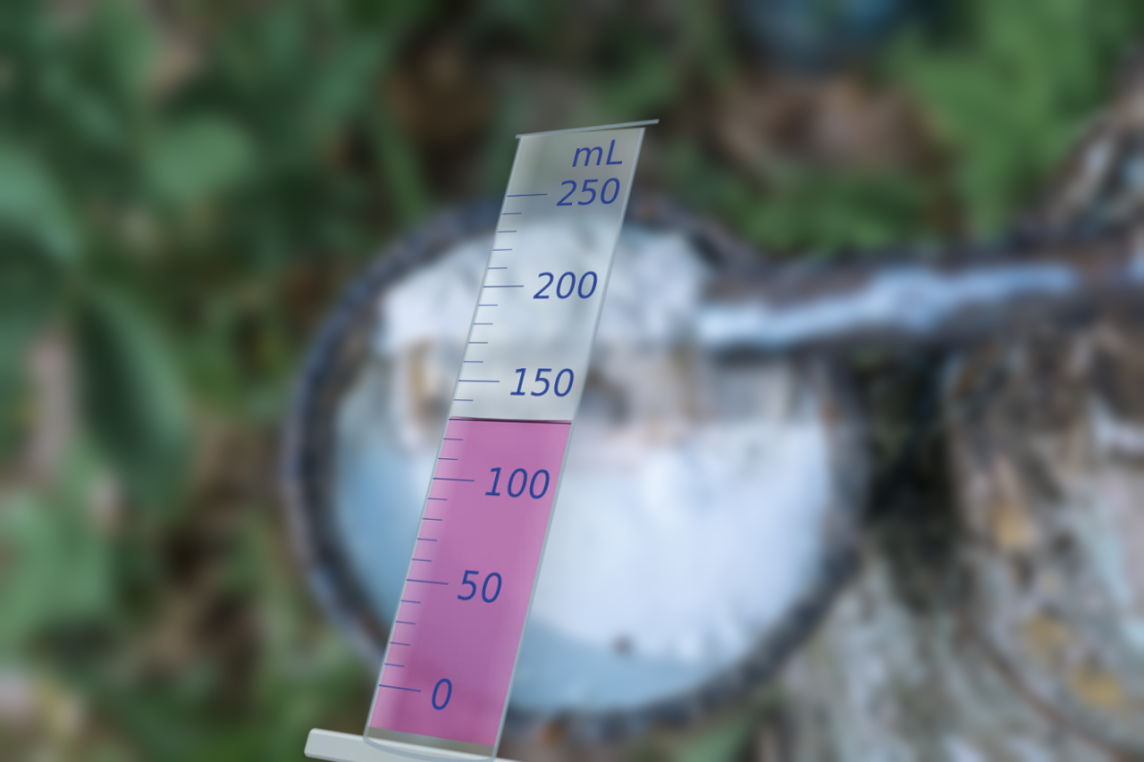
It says 130 mL
